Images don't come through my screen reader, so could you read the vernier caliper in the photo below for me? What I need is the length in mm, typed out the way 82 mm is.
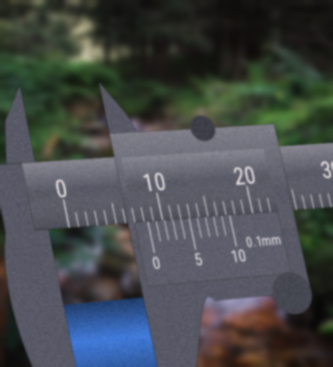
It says 8.4 mm
